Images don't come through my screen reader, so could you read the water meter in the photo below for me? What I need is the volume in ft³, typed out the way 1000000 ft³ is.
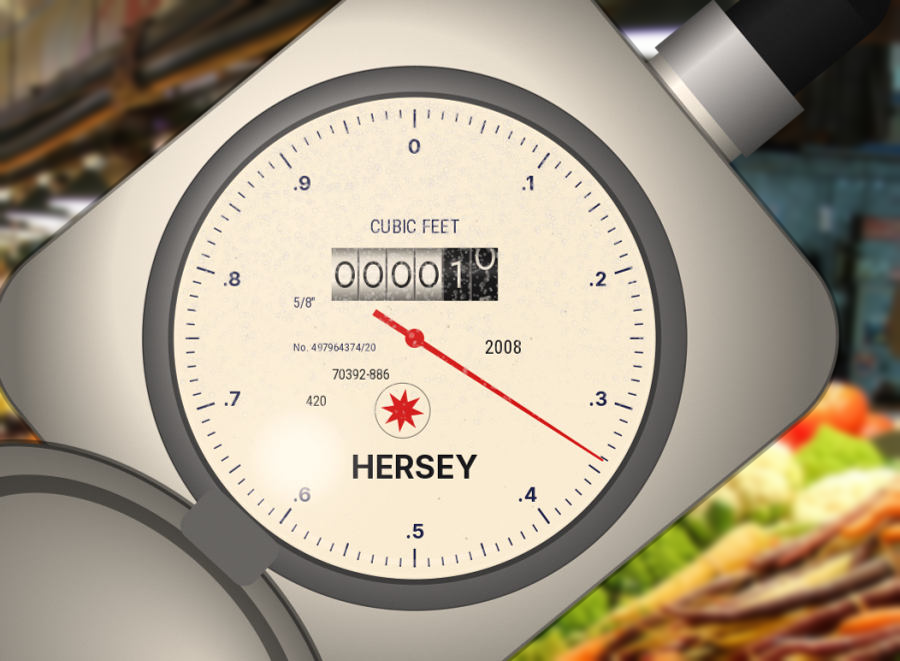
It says 10.34 ft³
